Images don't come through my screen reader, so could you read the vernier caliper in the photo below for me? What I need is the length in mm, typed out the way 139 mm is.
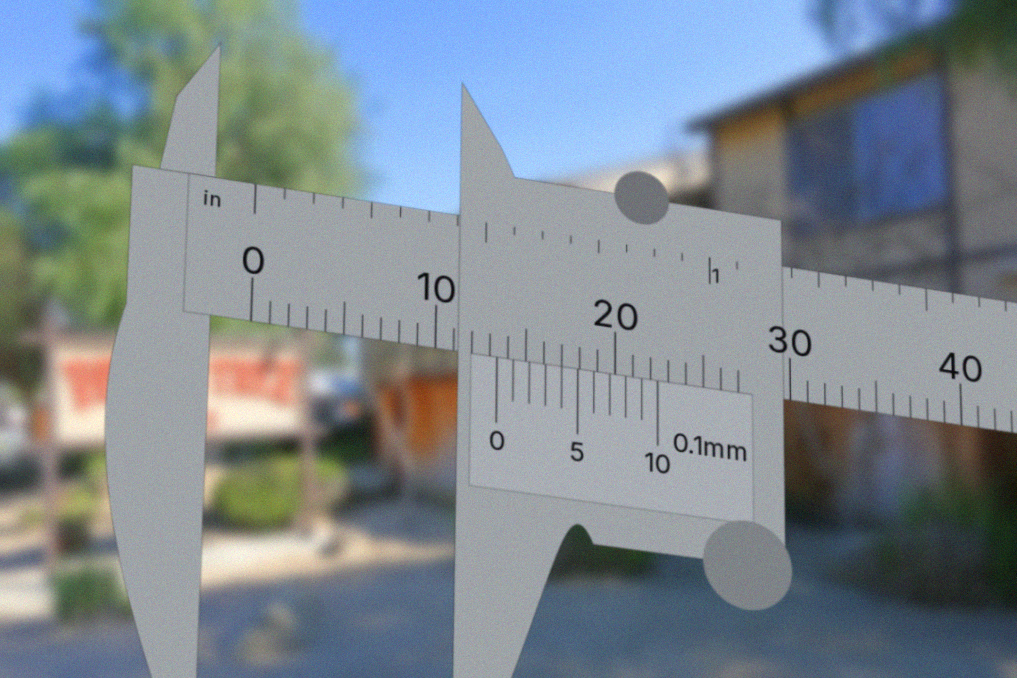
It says 13.4 mm
